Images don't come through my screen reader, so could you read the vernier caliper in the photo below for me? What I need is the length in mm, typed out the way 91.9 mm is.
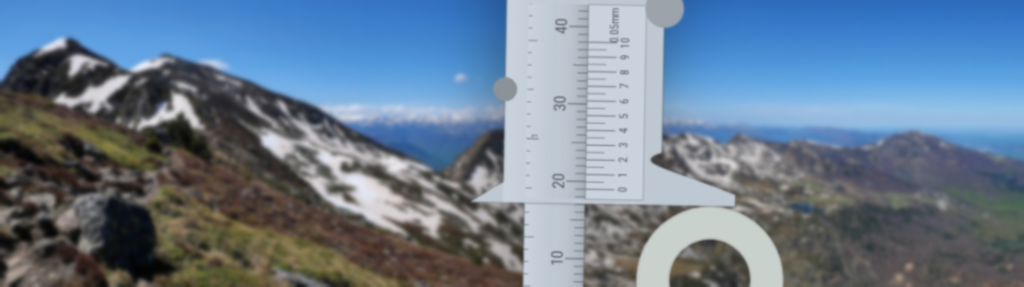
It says 19.0 mm
